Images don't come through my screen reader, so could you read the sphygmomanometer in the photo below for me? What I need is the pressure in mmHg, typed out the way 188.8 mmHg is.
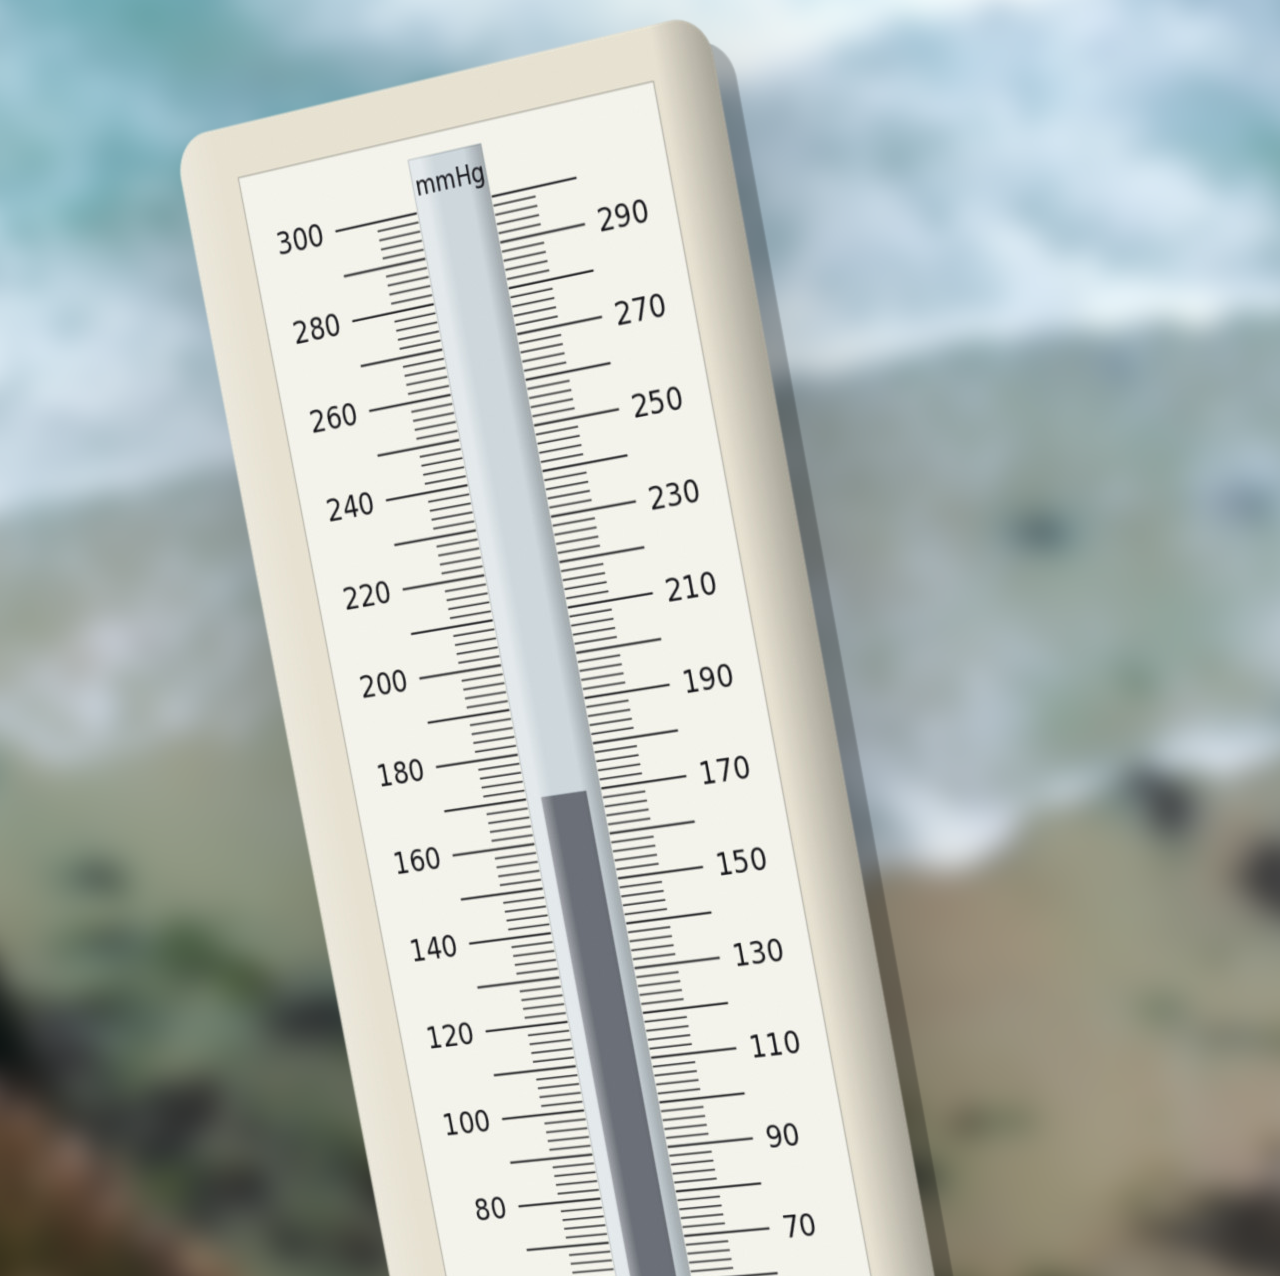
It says 170 mmHg
